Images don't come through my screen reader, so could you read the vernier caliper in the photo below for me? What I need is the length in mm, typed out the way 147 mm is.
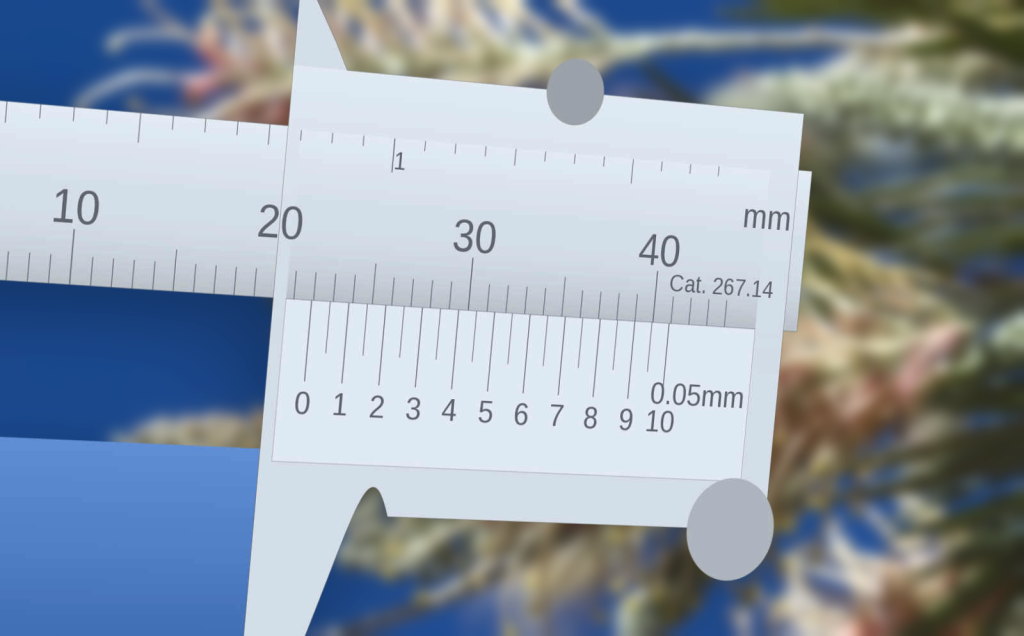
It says 21.9 mm
